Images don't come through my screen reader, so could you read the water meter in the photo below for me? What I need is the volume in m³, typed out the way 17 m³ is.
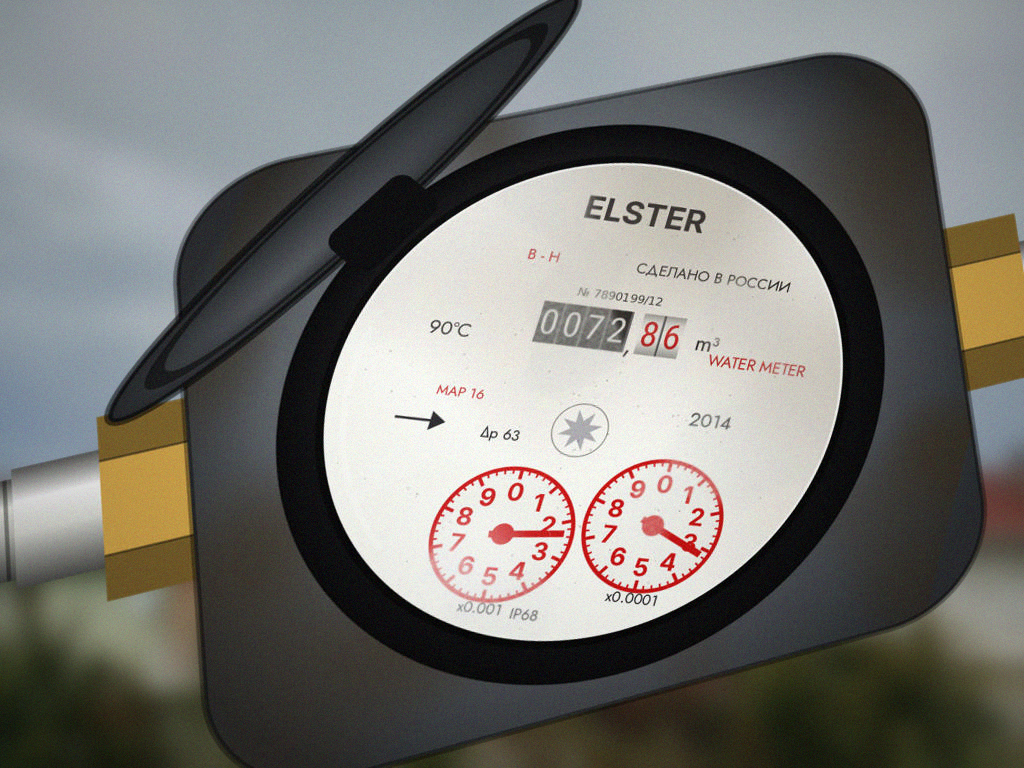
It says 72.8623 m³
